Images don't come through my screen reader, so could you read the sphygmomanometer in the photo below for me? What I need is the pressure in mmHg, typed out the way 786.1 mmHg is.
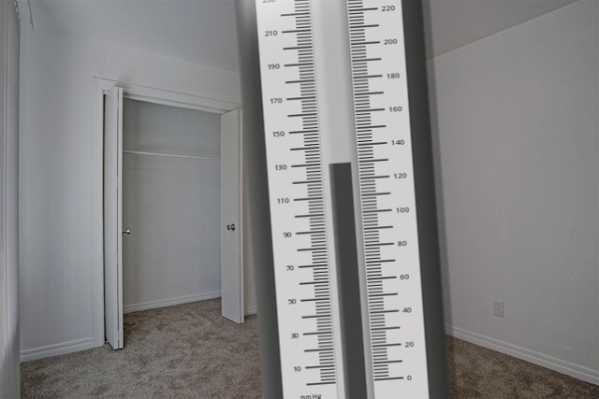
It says 130 mmHg
